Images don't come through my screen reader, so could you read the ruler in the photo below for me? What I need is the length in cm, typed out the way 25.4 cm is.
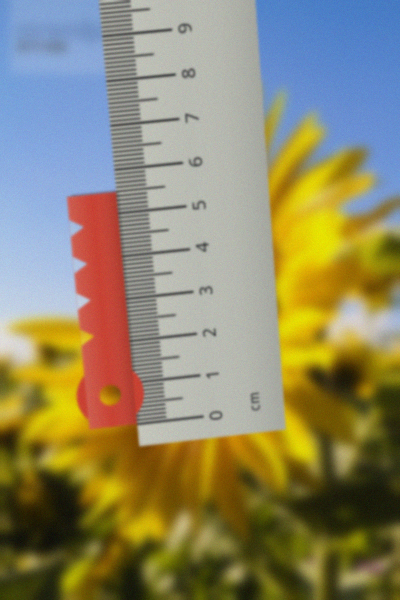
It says 5.5 cm
